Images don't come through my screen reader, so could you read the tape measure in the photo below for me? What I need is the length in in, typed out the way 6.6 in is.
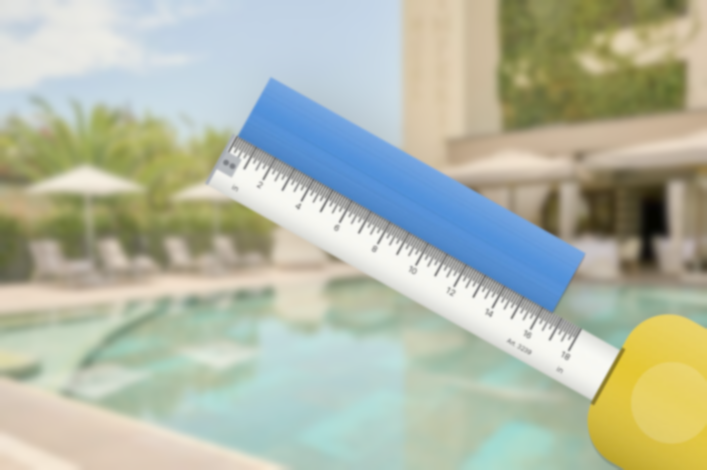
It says 16.5 in
